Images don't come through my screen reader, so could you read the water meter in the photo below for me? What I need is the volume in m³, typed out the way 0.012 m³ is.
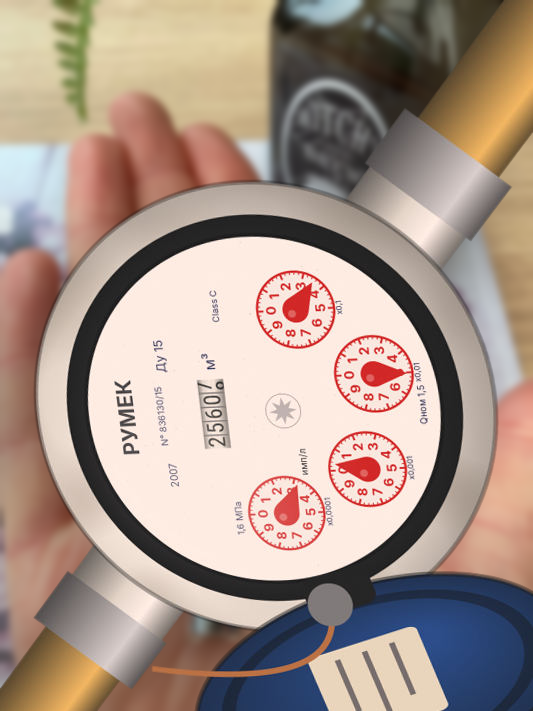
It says 25607.3503 m³
